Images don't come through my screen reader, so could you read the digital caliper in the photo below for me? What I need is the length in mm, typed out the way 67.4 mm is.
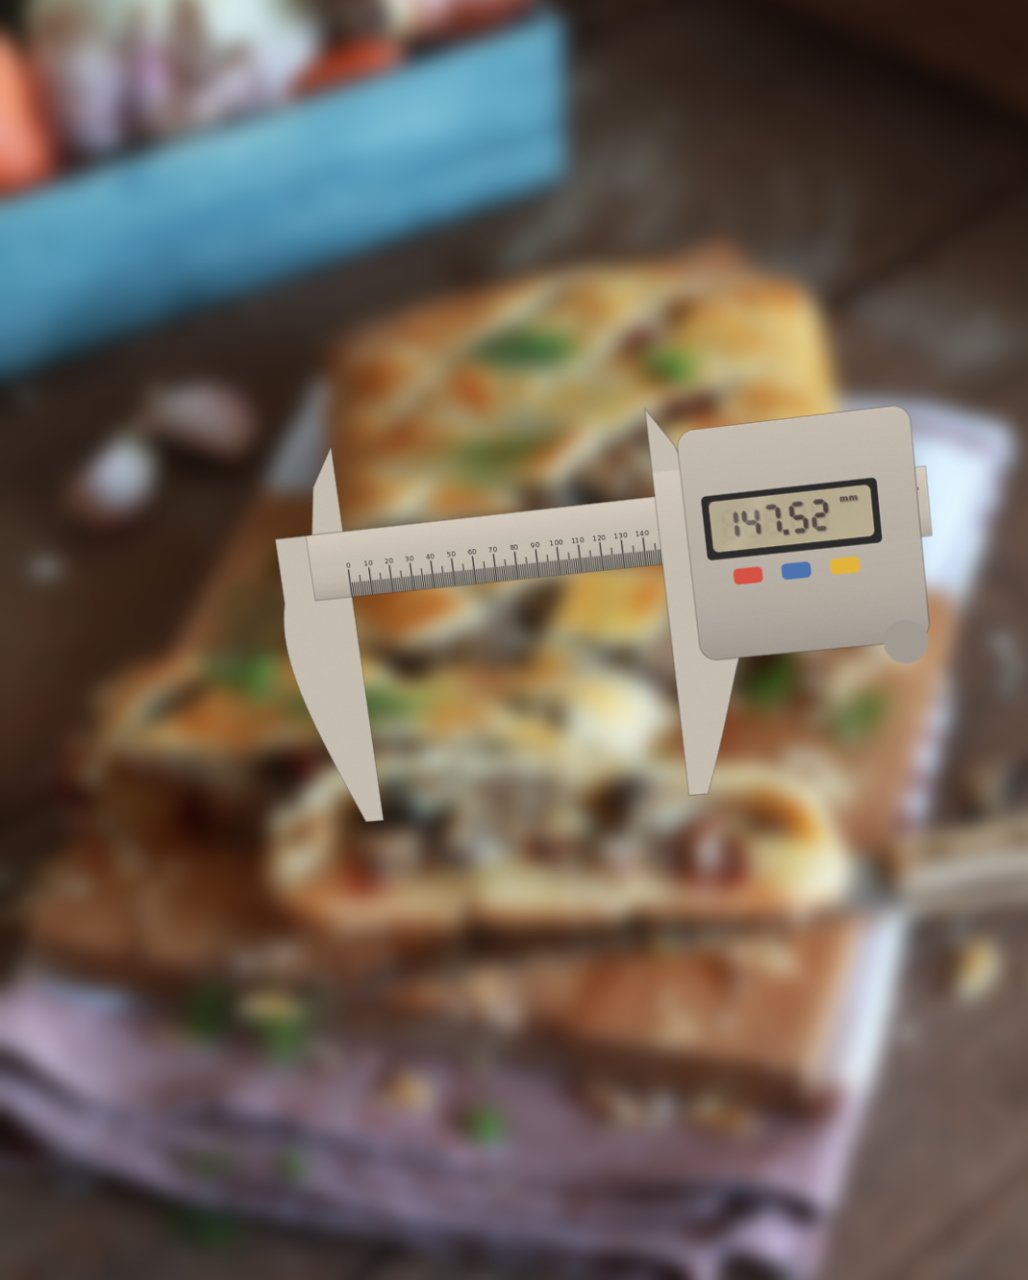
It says 147.52 mm
